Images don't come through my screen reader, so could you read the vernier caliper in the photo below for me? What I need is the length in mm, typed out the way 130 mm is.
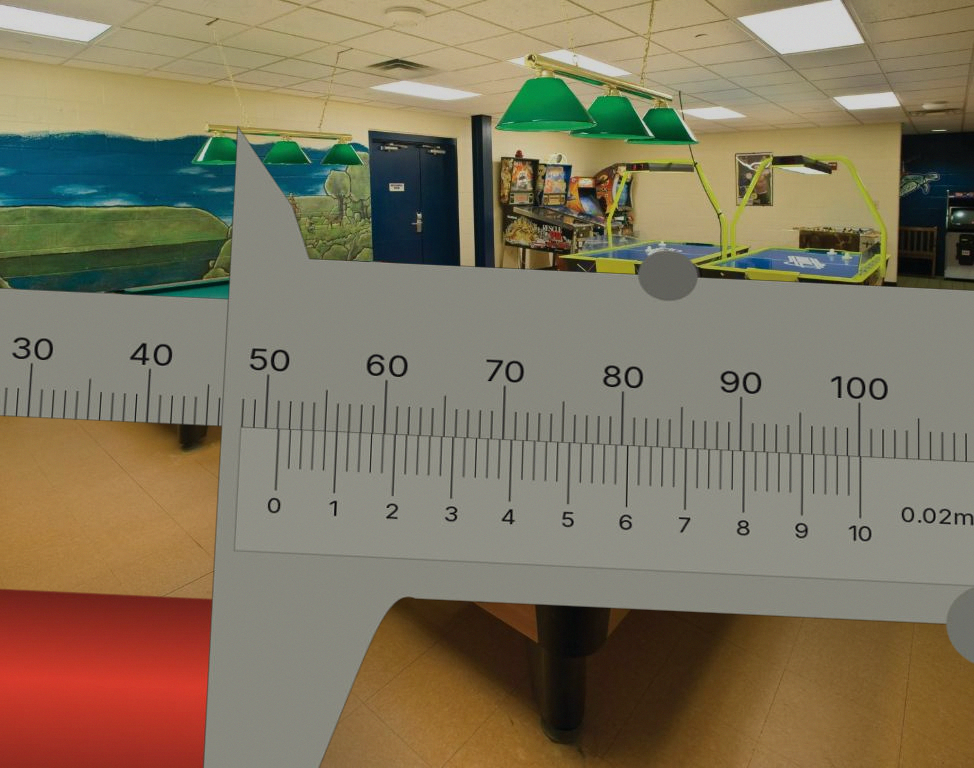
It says 51.1 mm
